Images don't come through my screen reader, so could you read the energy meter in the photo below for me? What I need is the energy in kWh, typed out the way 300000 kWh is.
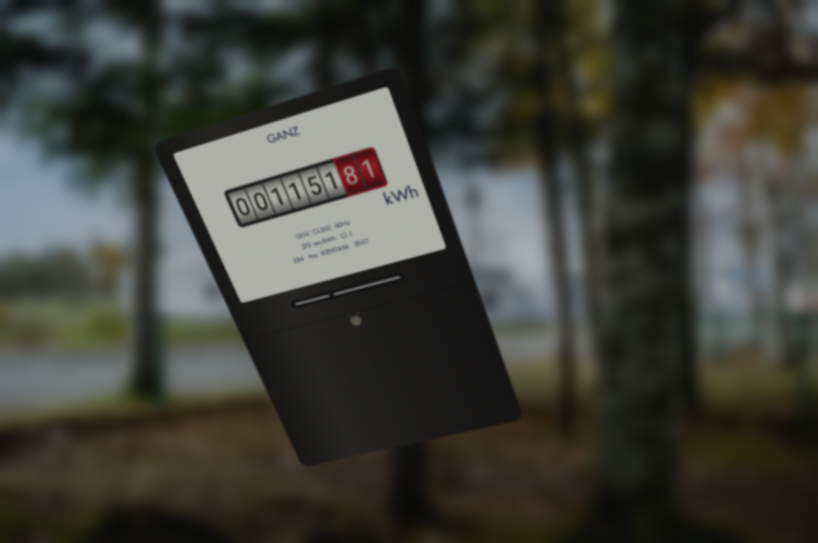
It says 1151.81 kWh
